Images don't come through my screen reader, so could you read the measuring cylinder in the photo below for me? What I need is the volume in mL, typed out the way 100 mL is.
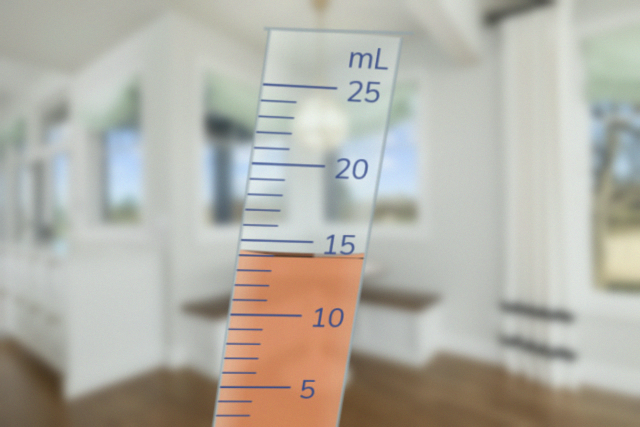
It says 14 mL
